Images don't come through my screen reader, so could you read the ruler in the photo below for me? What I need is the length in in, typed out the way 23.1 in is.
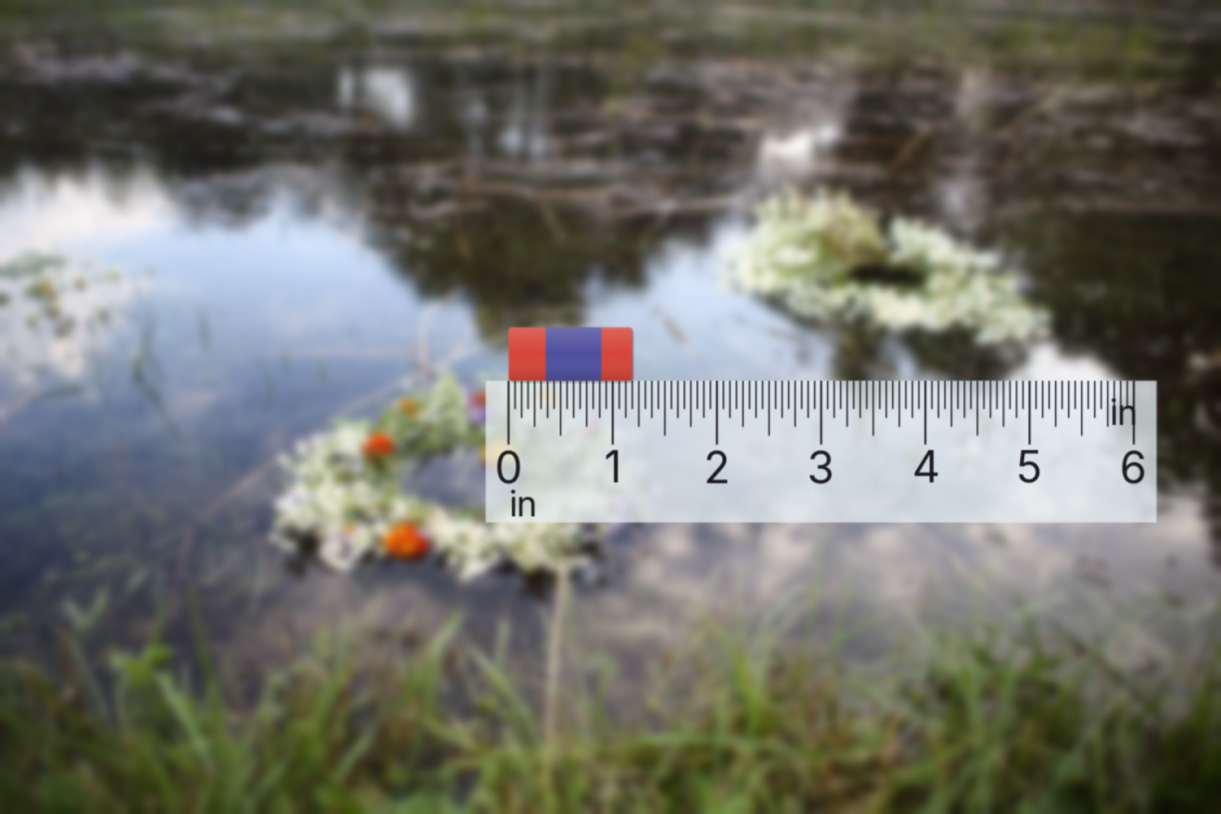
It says 1.1875 in
